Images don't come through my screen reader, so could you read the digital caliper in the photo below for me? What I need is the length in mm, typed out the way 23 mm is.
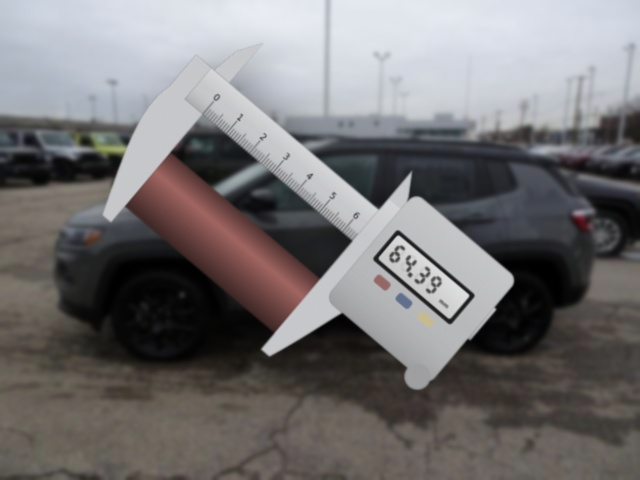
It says 64.39 mm
